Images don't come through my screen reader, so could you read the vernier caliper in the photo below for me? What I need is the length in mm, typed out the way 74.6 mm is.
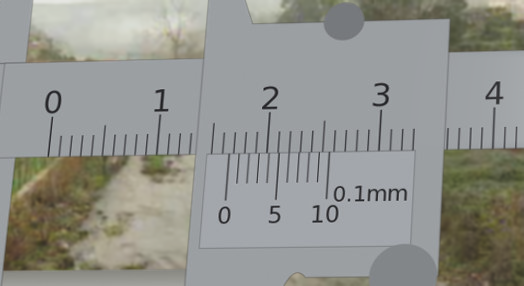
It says 16.6 mm
